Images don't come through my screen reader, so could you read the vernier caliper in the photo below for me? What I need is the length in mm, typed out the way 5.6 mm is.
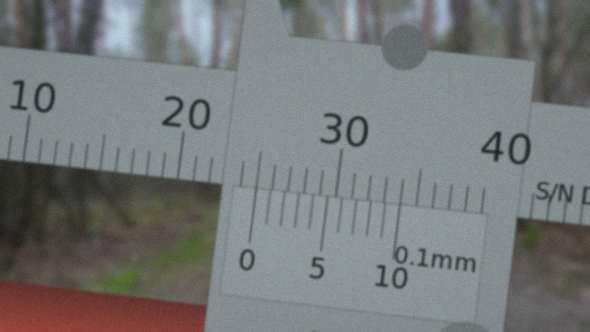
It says 25.0 mm
